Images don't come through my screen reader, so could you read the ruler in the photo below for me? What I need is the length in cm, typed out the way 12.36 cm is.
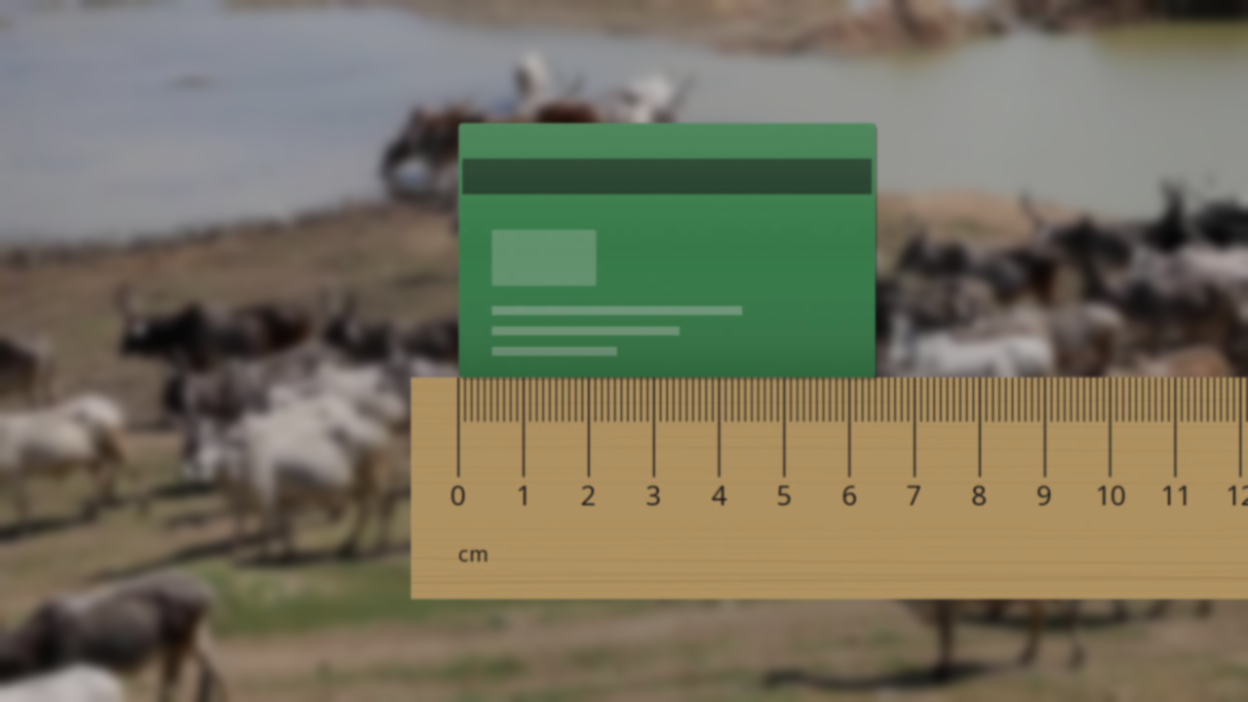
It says 6.4 cm
